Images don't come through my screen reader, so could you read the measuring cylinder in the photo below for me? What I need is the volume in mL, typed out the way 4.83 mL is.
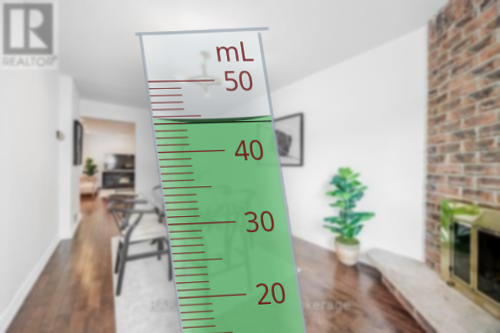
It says 44 mL
